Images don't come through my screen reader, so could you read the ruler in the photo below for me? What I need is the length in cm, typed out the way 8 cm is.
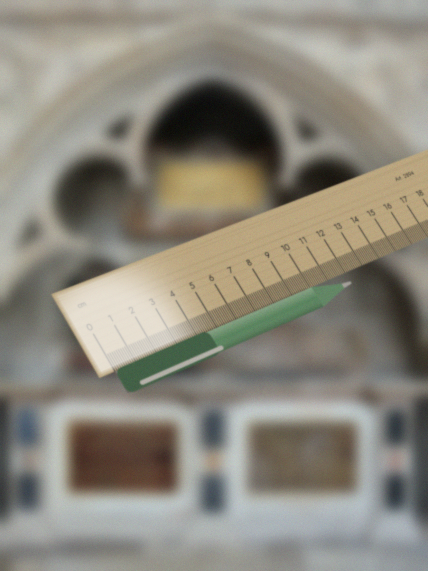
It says 12 cm
